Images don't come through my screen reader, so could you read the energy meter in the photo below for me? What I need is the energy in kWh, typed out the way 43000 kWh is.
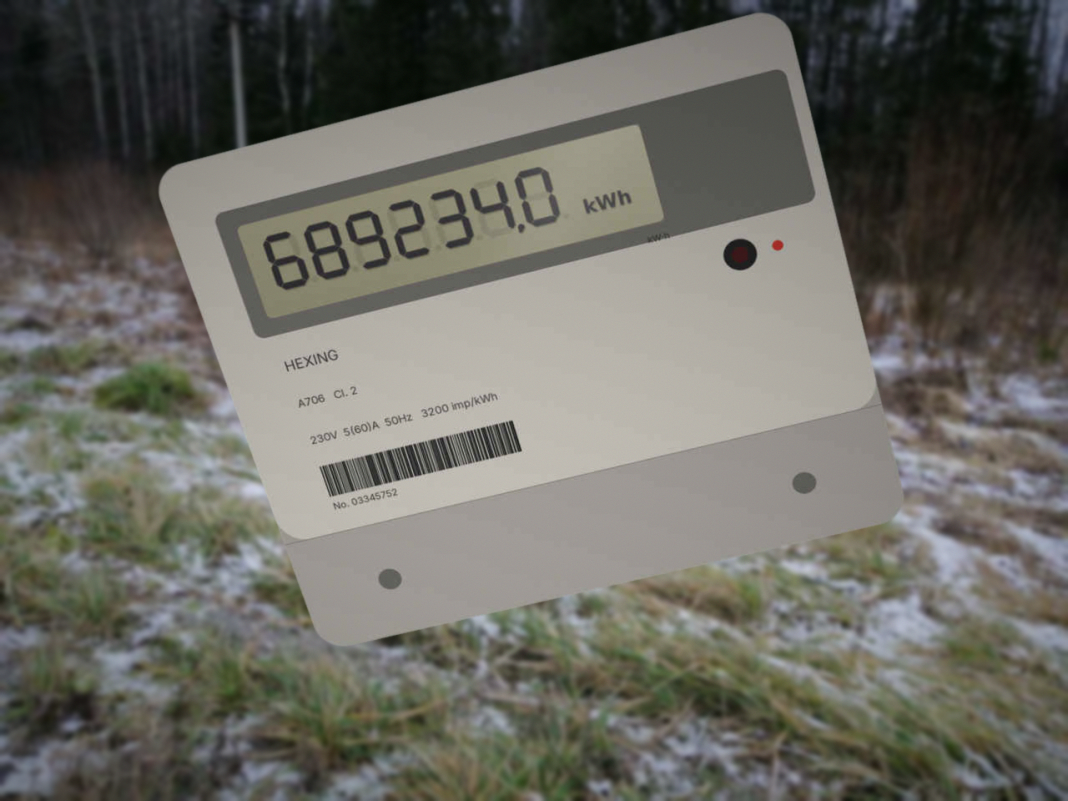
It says 689234.0 kWh
